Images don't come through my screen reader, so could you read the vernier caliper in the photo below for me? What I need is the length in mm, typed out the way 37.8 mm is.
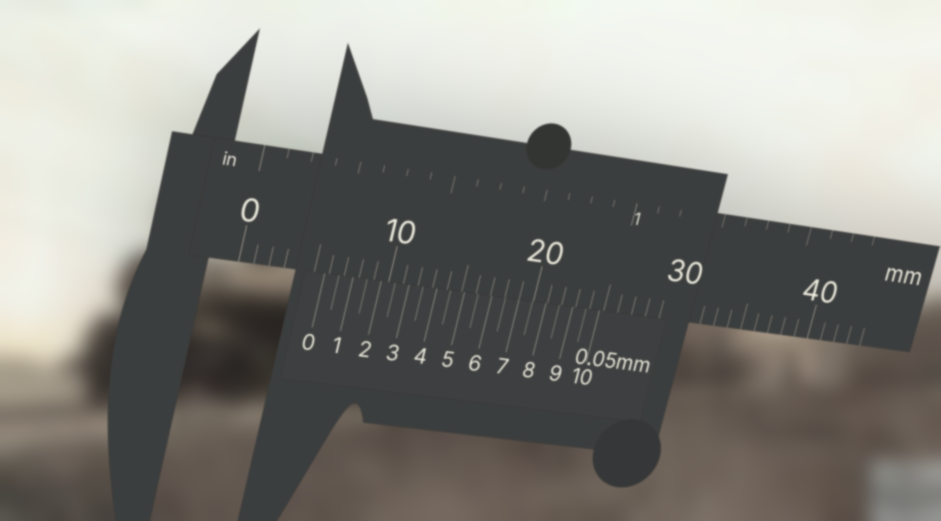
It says 5.7 mm
